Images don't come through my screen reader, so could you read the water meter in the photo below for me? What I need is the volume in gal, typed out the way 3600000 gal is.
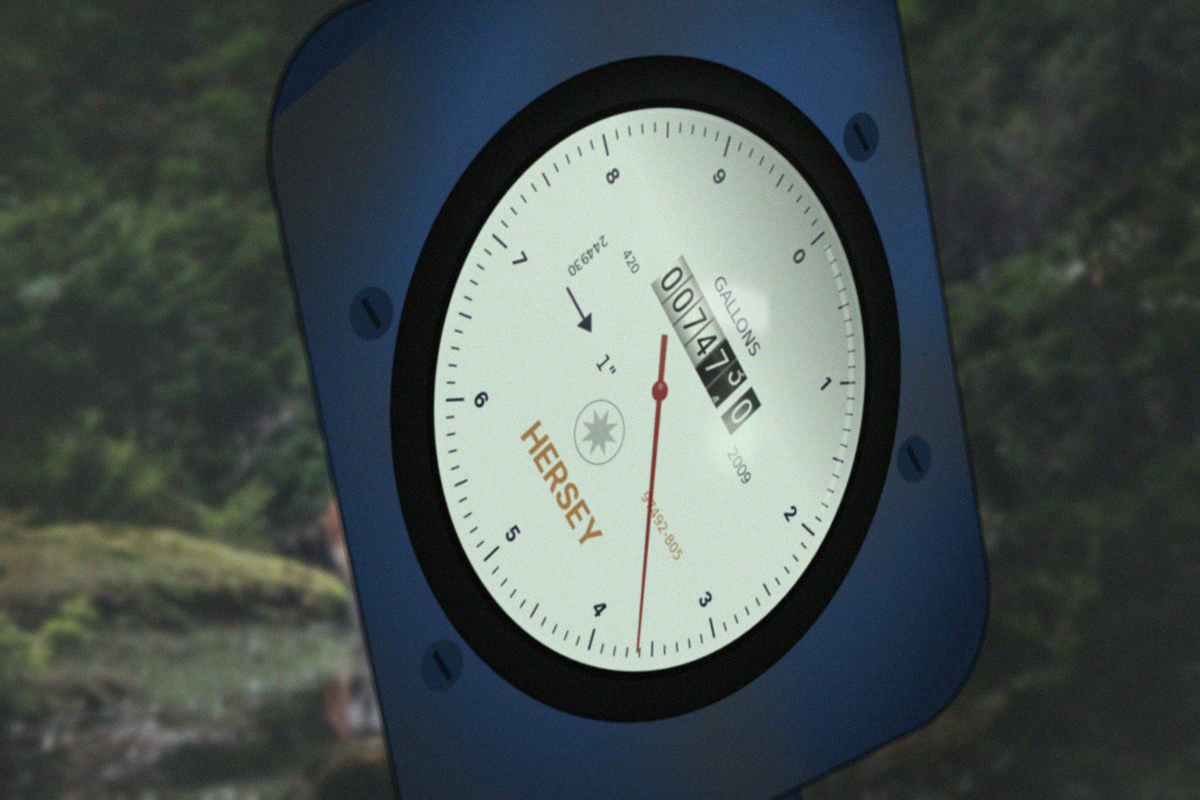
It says 74733.6 gal
